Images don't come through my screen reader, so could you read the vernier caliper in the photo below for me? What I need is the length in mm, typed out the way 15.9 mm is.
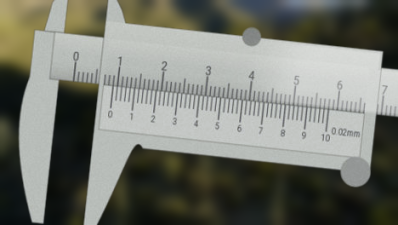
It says 9.0 mm
